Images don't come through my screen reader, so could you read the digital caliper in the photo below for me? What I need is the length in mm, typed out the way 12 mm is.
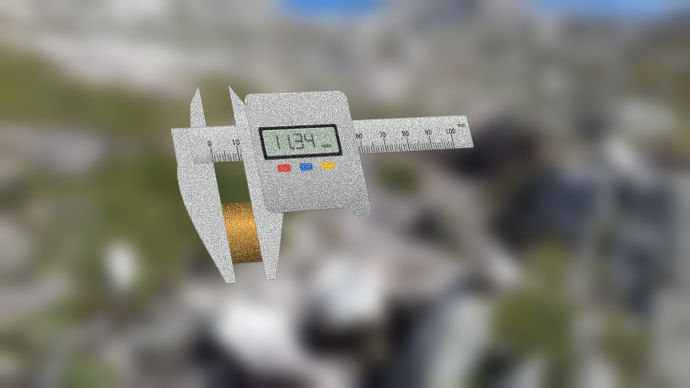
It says 11.34 mm
